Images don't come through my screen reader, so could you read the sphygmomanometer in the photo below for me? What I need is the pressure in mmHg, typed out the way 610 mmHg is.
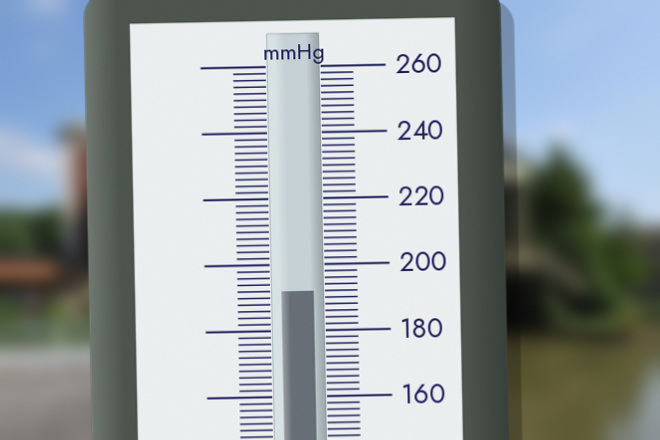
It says 192 mmHg
